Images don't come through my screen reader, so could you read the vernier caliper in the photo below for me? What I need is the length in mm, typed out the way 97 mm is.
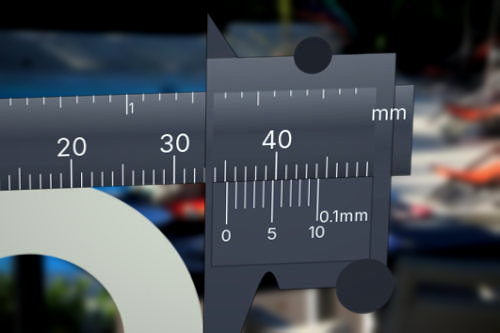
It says 35.2 mm
